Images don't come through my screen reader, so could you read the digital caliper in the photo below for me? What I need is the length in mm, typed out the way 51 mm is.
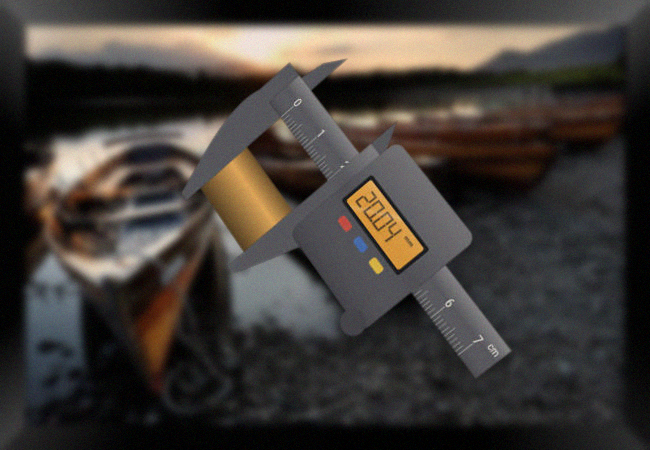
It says 20.04 mm
